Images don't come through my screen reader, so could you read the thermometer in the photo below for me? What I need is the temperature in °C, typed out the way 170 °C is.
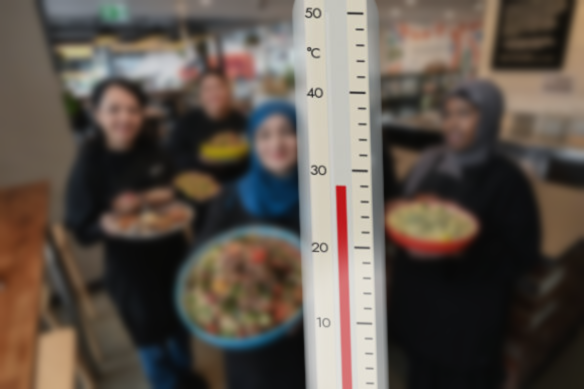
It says 28 °C
